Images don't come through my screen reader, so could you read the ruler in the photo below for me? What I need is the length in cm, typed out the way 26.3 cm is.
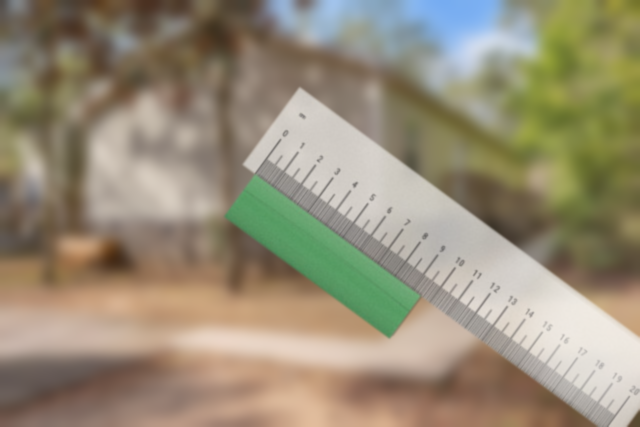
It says 9.5 cm
